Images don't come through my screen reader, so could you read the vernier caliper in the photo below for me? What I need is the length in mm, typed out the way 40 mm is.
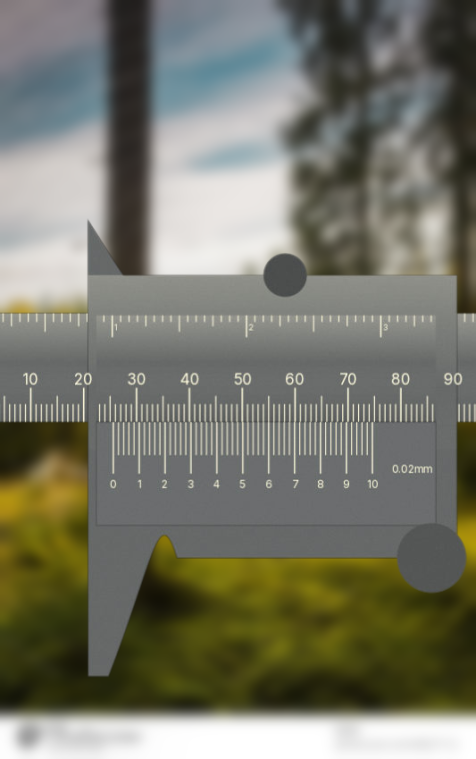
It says 25.6 mm
